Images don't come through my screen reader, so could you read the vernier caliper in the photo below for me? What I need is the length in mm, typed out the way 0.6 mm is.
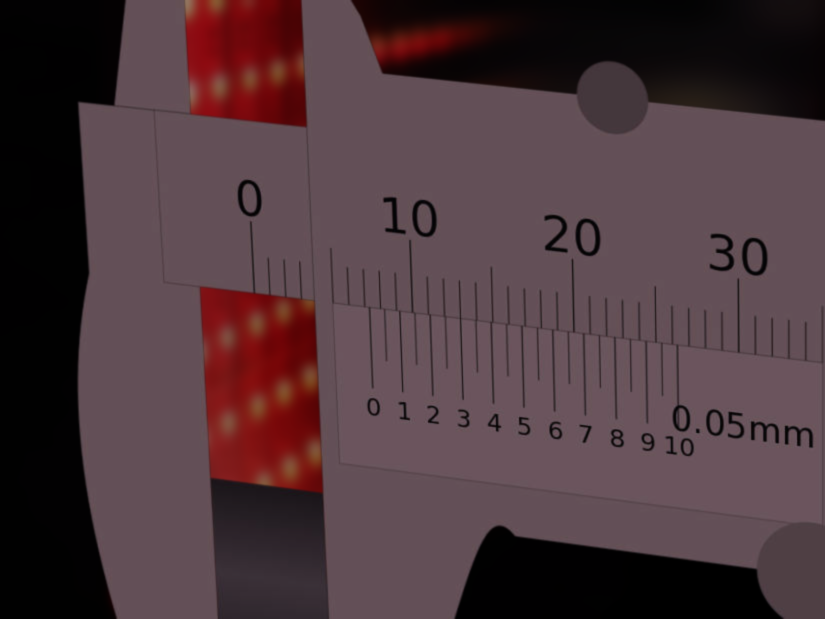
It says 7.3 mm
